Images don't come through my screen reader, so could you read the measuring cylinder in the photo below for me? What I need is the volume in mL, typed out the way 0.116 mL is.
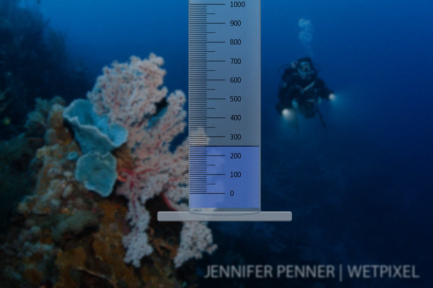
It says 250 mL
